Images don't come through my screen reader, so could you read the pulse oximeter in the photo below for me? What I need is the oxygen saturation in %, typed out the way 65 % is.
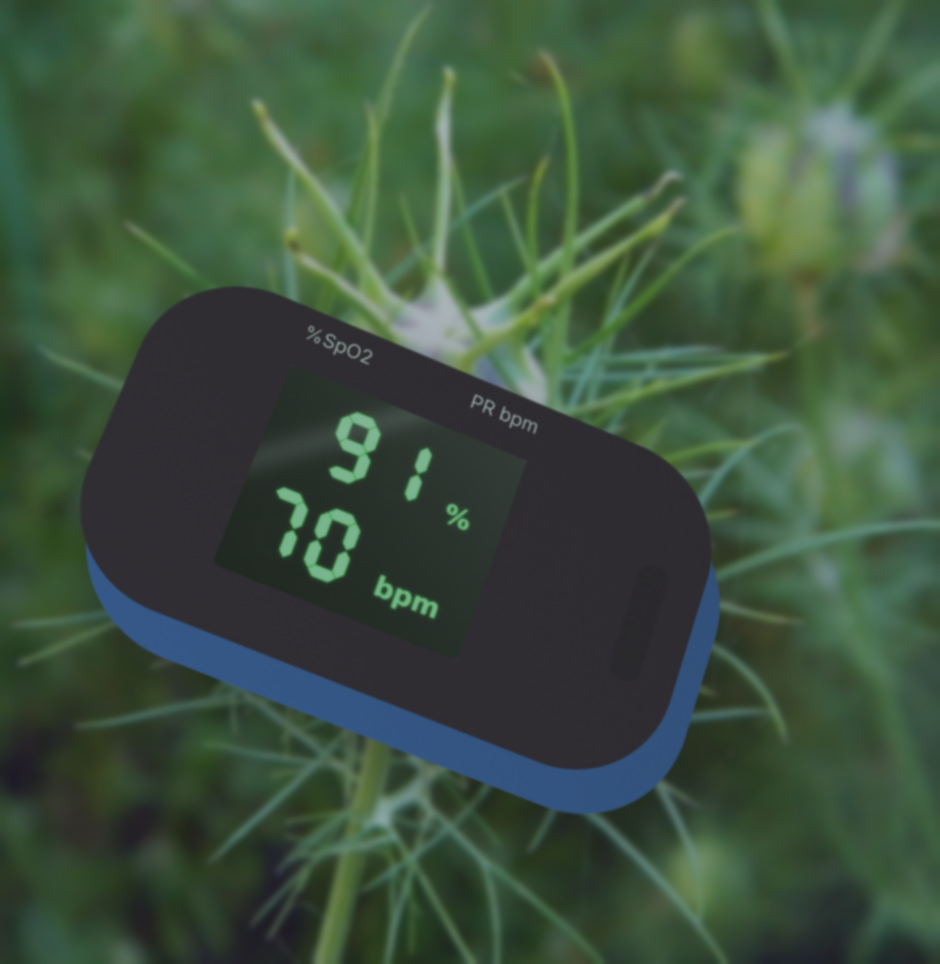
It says 91 %
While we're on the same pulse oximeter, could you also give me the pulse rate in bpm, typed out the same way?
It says 70 bpm
